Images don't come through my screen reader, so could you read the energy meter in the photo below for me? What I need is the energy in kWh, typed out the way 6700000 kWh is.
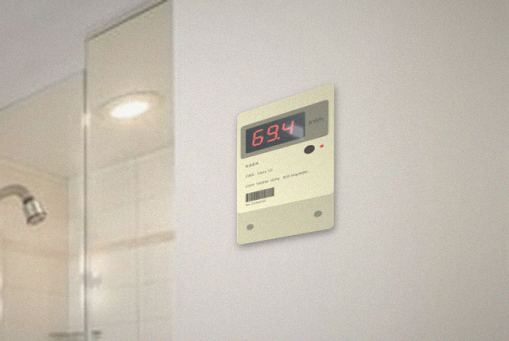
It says 69.4 kWh
